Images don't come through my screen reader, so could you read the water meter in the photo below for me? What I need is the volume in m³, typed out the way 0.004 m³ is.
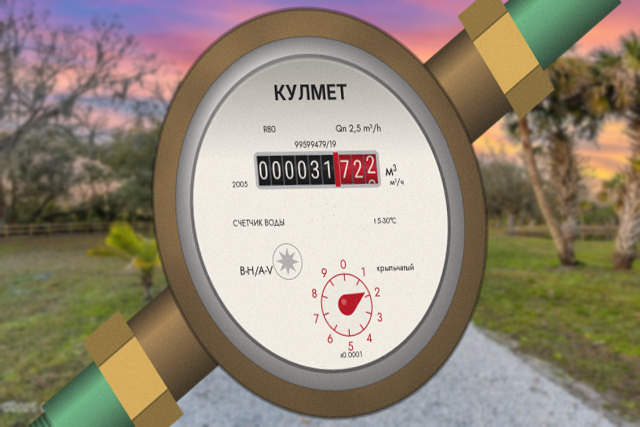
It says 31.7221 m³
